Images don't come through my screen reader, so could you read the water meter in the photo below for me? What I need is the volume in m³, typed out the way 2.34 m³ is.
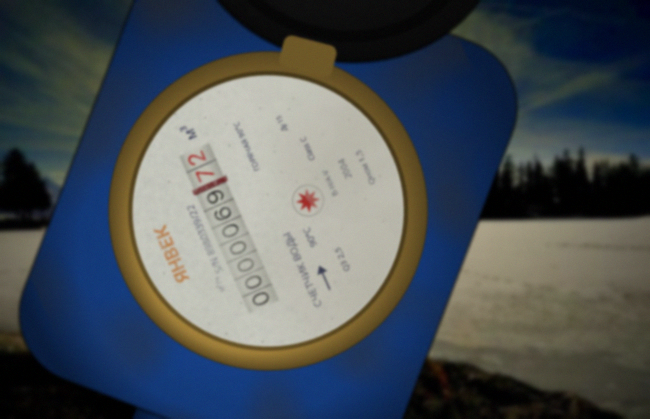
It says 69.72 m³
